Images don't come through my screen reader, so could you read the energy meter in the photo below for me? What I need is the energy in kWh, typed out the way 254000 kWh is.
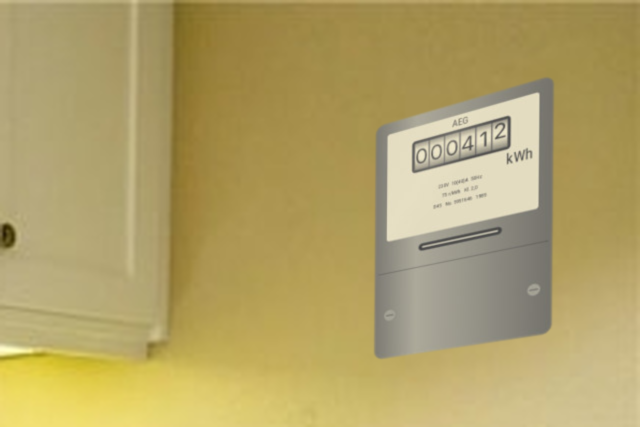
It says 412 kWh
